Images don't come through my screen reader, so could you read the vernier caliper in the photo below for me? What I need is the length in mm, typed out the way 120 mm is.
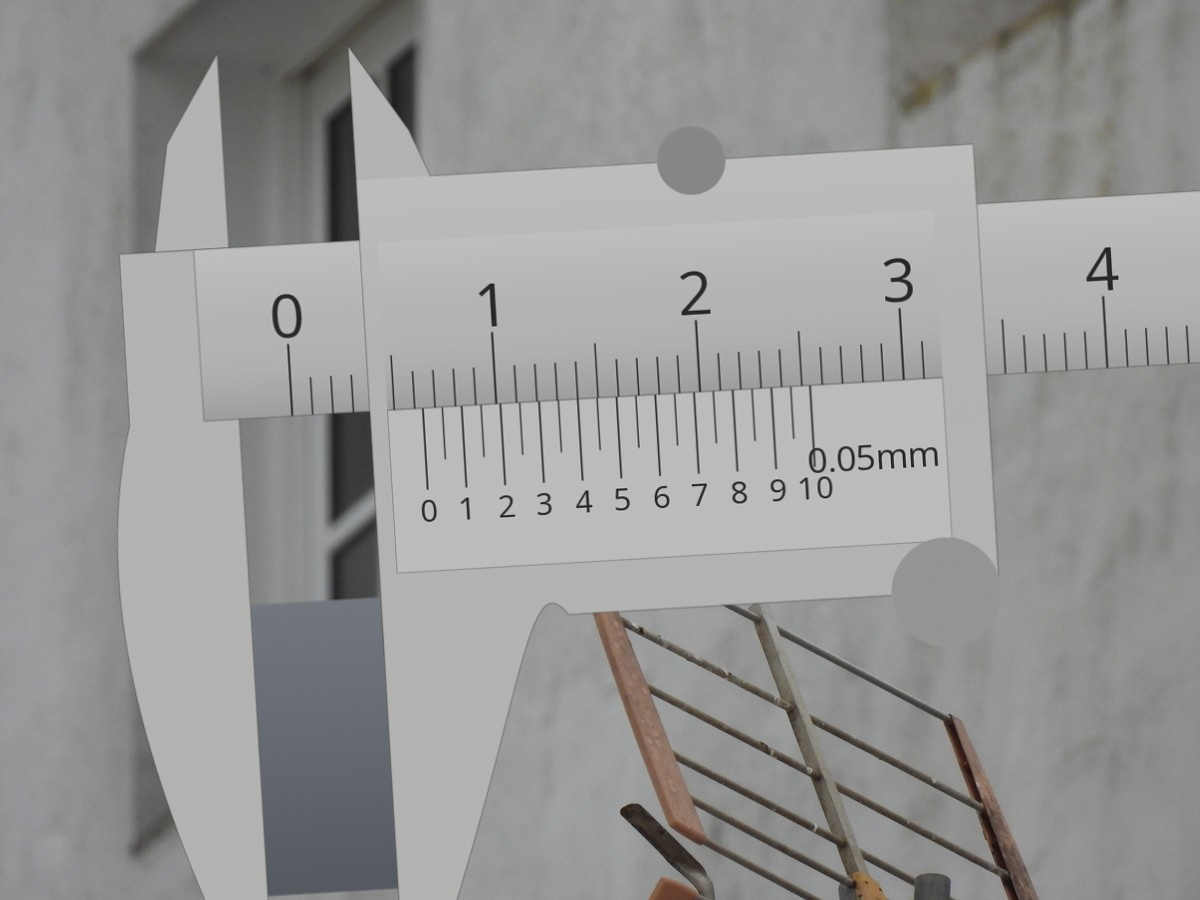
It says 6.4 mm
